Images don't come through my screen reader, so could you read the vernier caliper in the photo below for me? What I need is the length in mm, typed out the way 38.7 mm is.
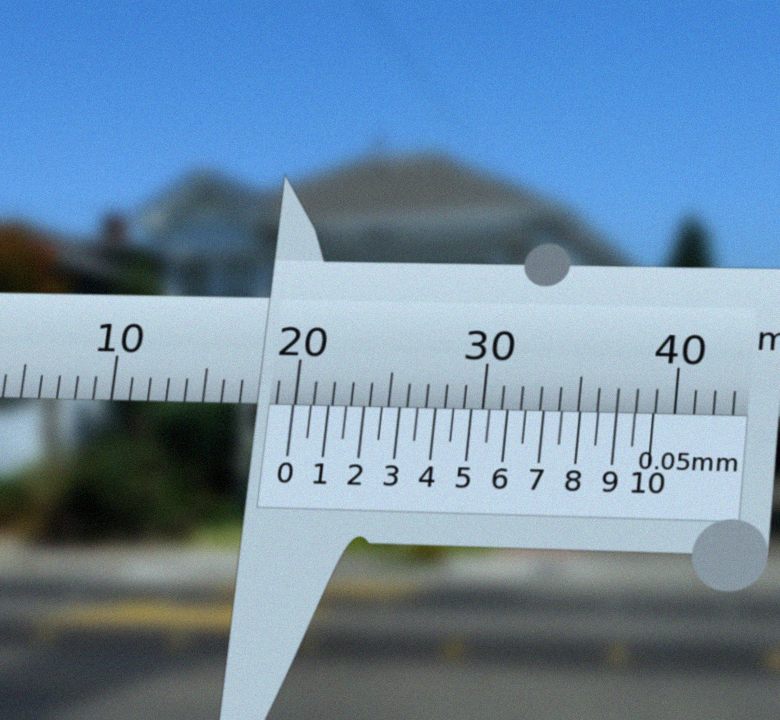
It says 19.9 mm
